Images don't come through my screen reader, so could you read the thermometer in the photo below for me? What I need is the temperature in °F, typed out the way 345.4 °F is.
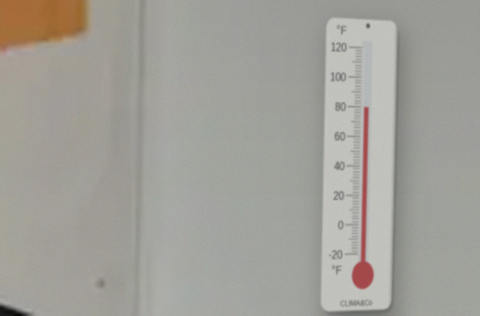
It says 80 °F
